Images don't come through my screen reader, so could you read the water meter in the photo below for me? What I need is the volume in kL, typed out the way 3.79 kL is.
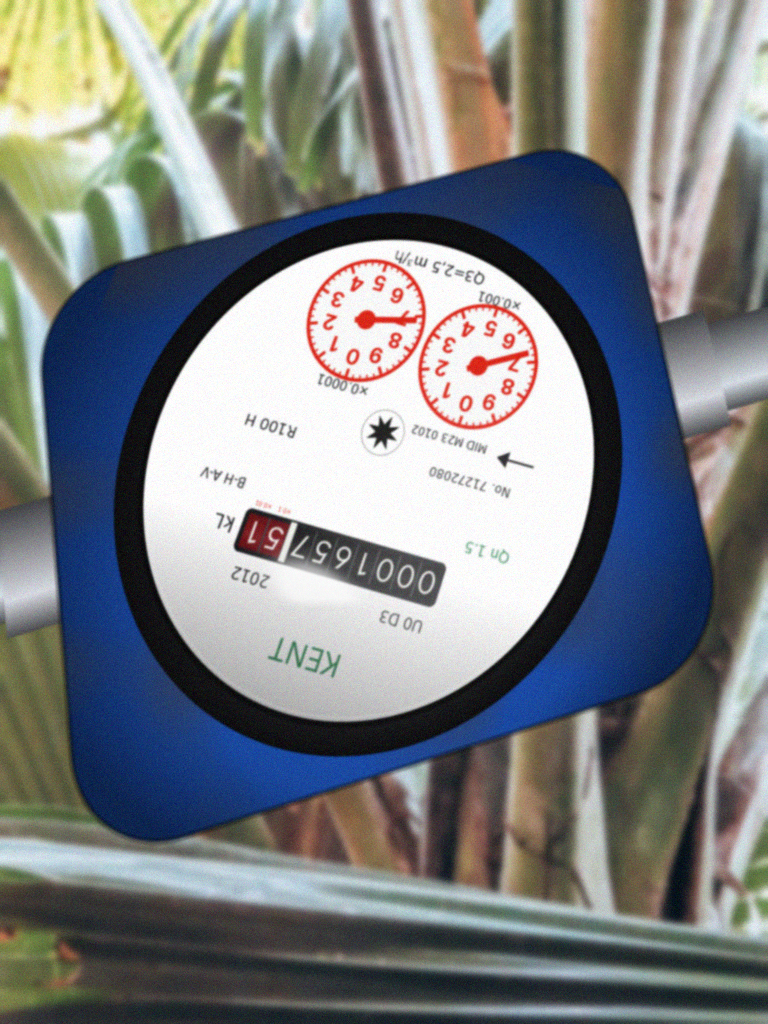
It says 1657.5167 kL
